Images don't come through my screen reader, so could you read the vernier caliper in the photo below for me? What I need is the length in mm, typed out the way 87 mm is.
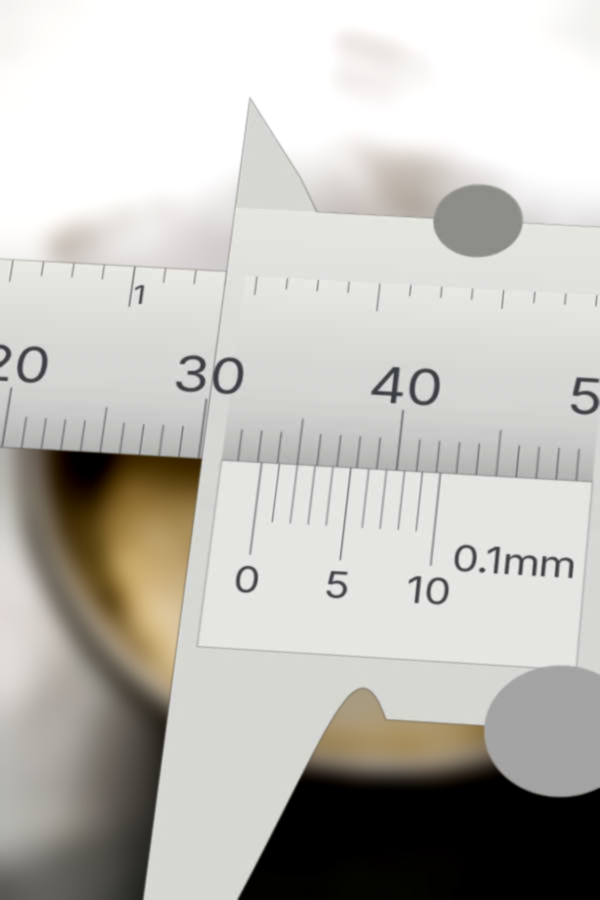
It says 33.2 mm
